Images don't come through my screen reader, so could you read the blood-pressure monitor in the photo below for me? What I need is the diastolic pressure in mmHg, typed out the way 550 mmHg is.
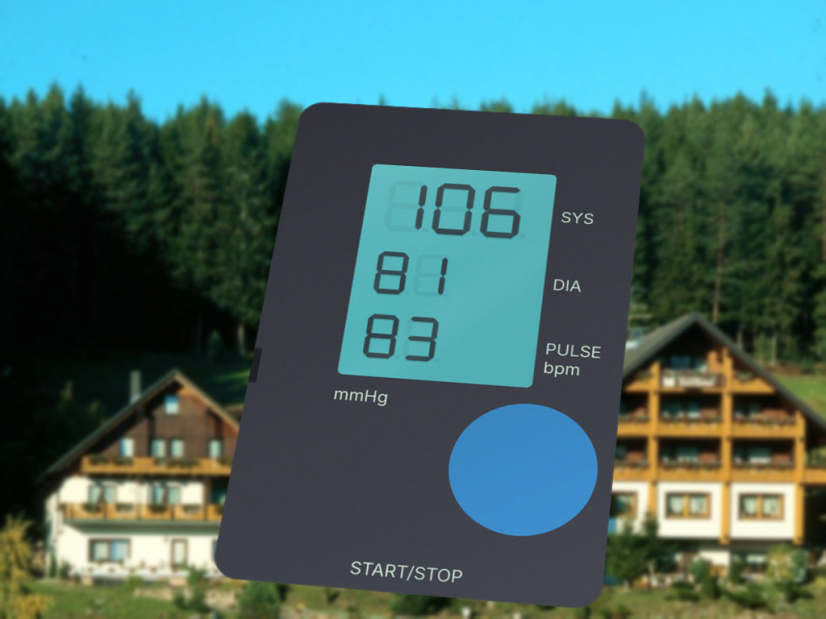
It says 81 mmHg
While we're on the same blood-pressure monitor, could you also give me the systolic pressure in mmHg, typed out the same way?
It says 106 mmHg
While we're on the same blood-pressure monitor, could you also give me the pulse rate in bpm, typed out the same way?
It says 83 bpm
